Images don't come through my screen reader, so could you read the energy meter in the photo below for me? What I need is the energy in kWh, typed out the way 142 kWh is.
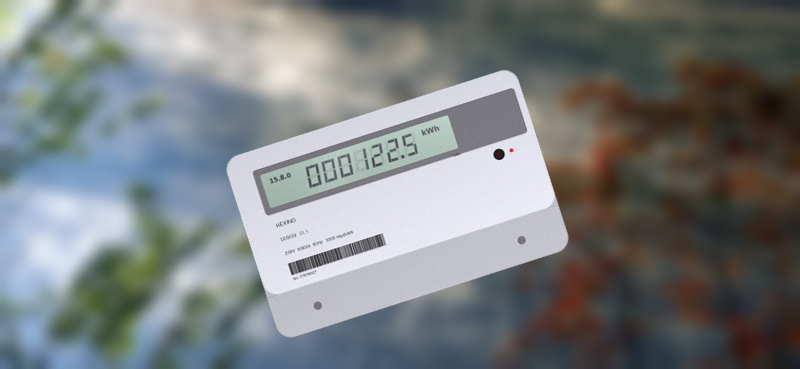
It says 122.5 kWh
